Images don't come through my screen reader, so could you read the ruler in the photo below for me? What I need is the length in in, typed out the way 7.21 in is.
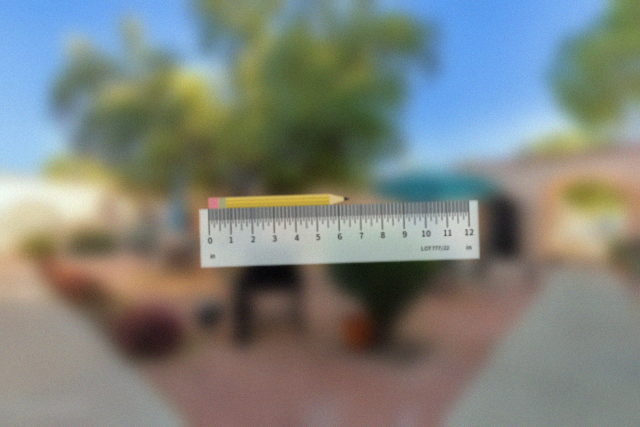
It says 6.5 in
